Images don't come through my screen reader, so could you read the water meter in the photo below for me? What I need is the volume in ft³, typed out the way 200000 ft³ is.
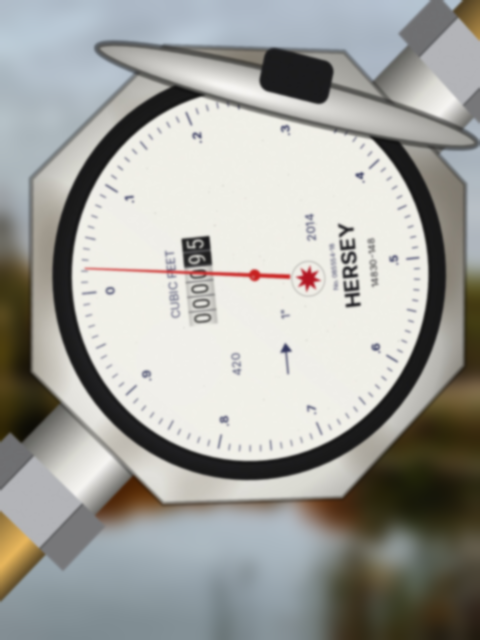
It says 95.02 ft³
